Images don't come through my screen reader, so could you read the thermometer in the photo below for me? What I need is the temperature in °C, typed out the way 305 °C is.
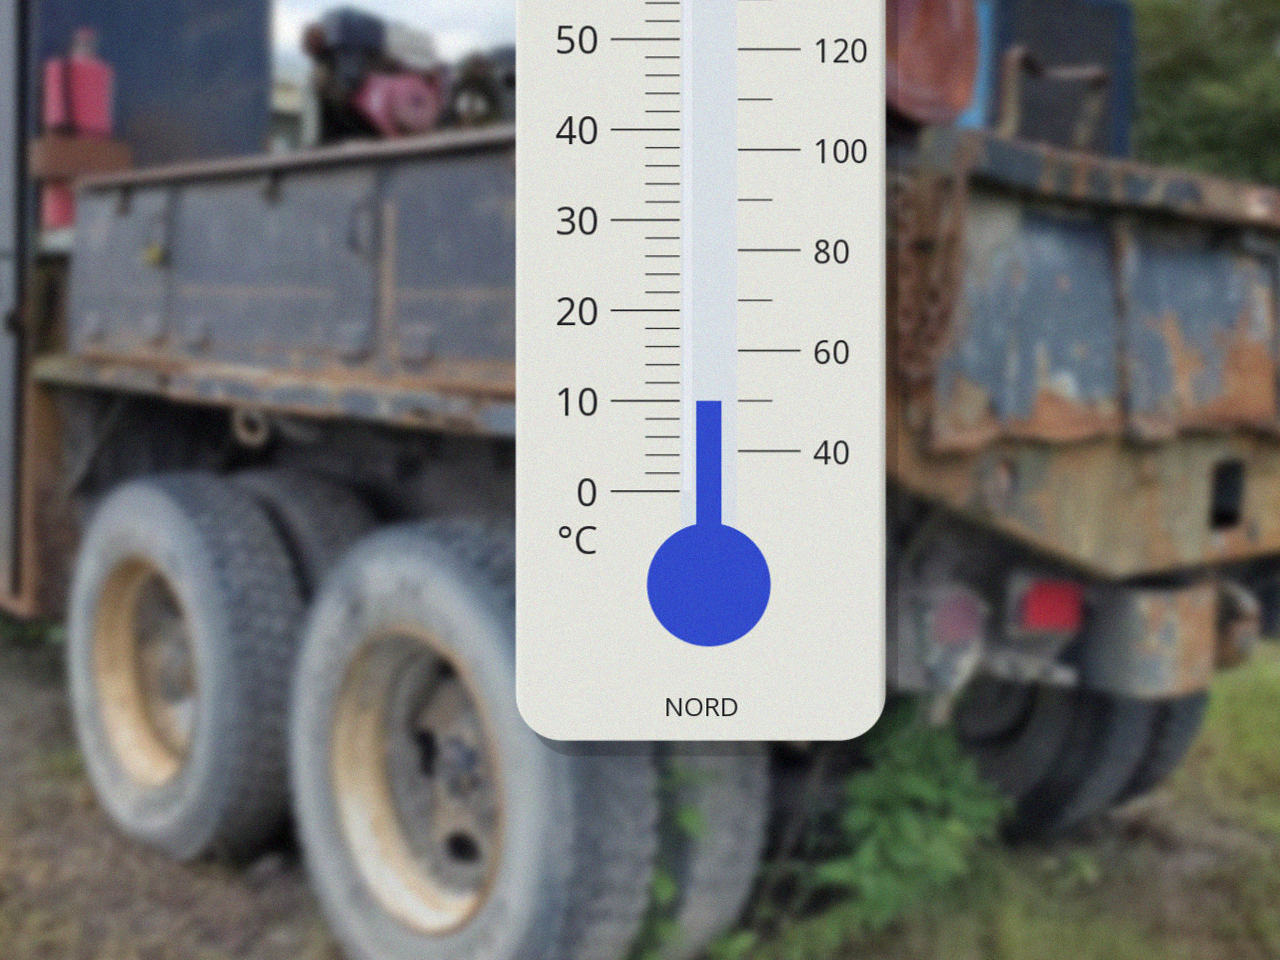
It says 10 °C
